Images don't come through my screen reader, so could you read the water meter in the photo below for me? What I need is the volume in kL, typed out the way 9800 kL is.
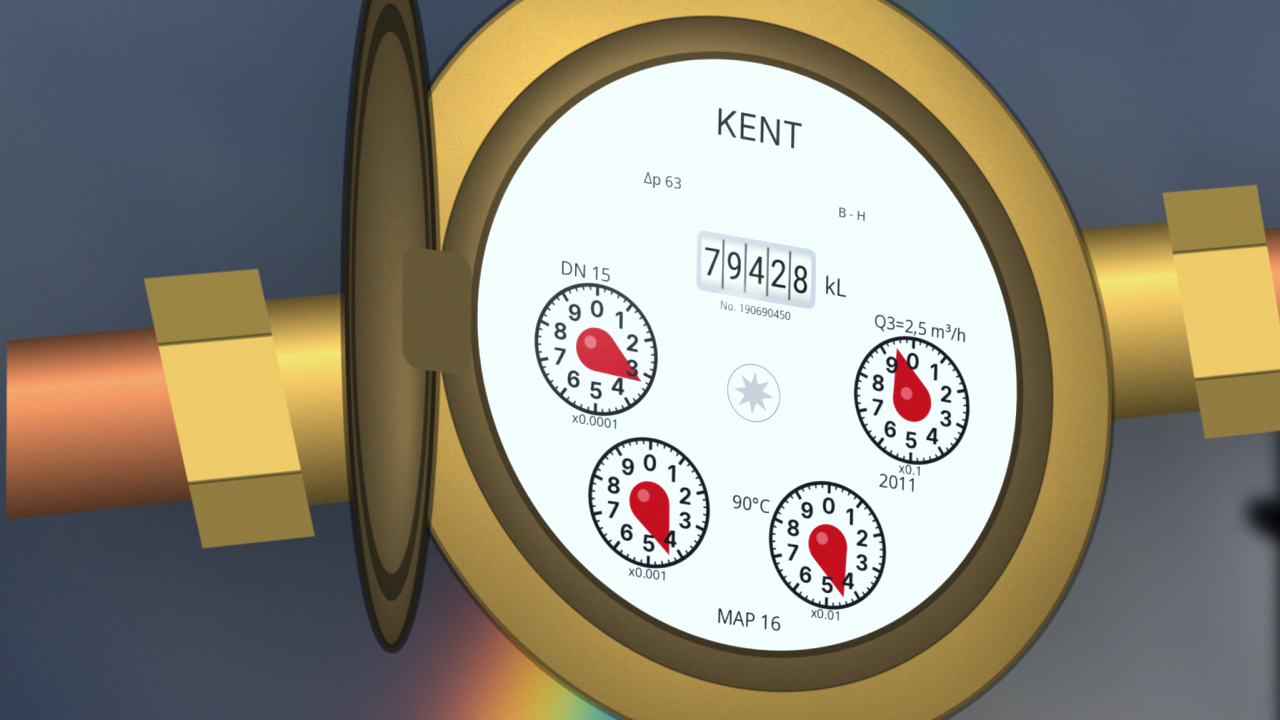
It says 79427.9443 kL
